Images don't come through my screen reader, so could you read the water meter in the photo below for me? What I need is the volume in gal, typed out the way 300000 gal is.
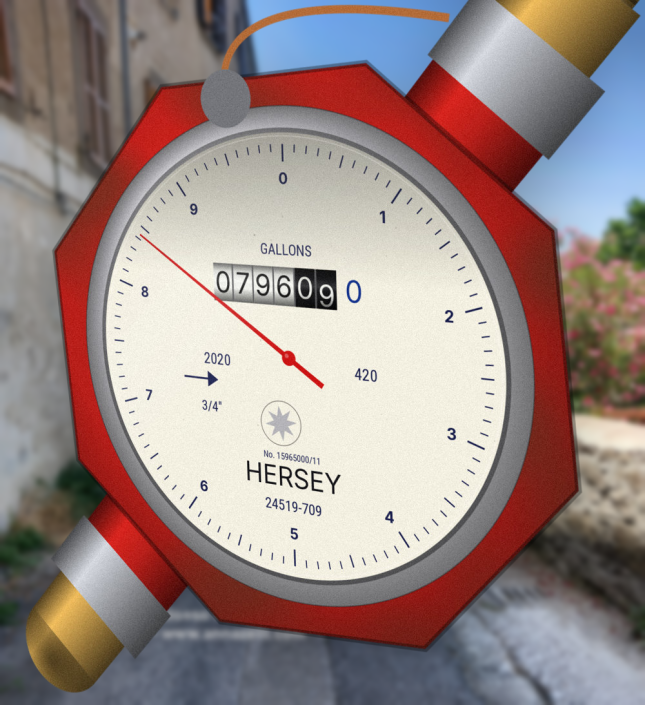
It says 796088.4 gal
